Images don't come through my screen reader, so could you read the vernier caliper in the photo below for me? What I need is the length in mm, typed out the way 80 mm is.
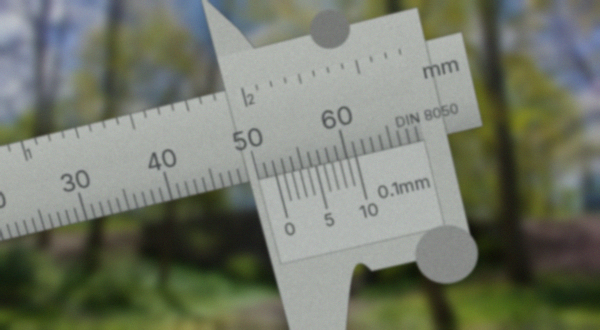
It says 52.0 mm
